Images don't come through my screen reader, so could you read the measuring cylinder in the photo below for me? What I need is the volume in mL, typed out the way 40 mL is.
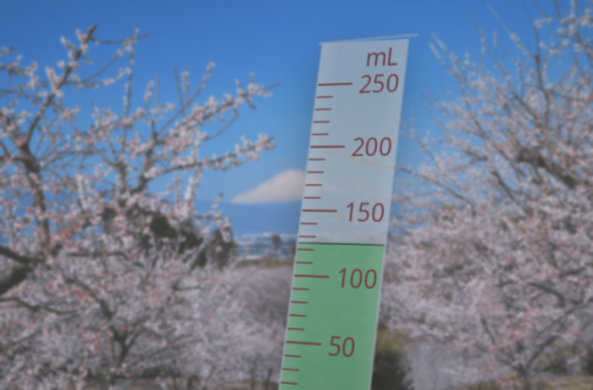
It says 125 mL
